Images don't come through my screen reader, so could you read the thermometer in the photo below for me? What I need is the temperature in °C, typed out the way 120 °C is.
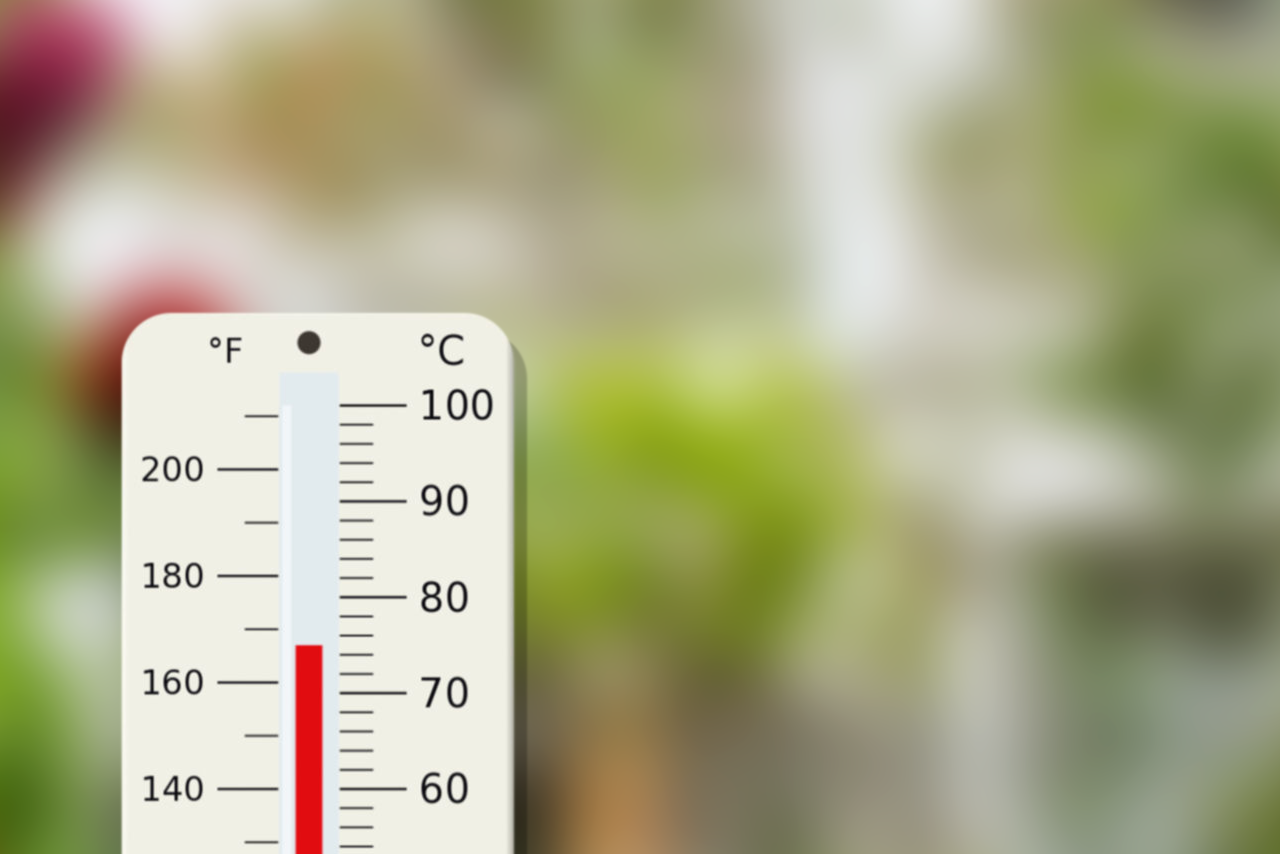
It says 75 °C
